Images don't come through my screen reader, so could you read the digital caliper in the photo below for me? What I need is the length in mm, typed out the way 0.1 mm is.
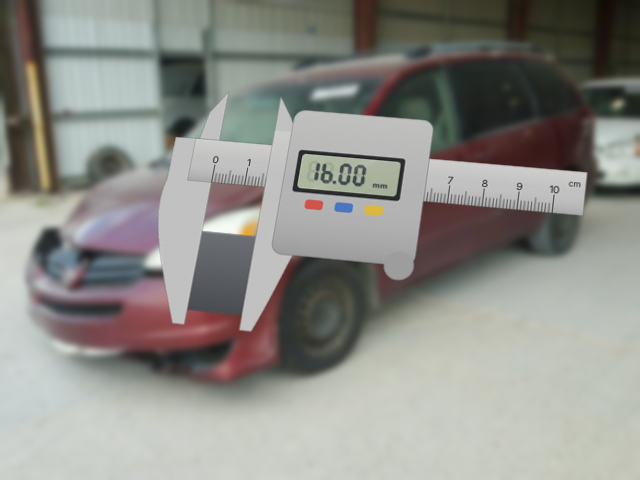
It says 16.00 mm
